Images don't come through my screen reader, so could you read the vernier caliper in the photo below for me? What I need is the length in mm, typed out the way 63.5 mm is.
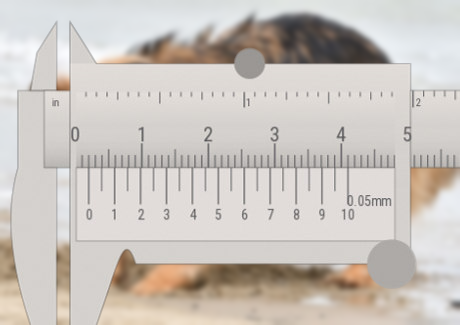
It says 2.0 mm
